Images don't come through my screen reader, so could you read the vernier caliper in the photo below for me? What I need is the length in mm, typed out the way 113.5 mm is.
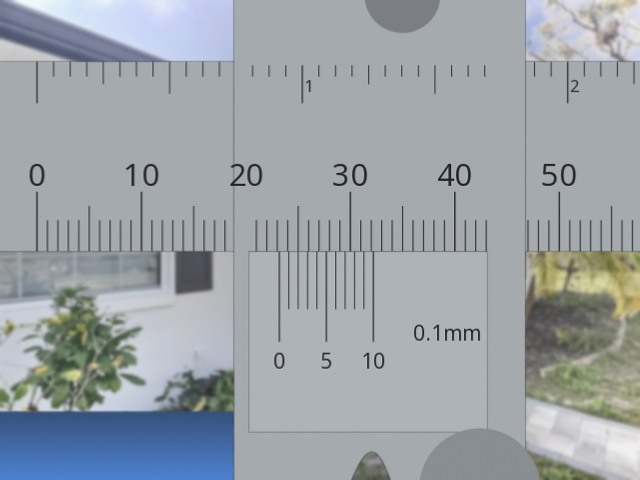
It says 23.2 mm
